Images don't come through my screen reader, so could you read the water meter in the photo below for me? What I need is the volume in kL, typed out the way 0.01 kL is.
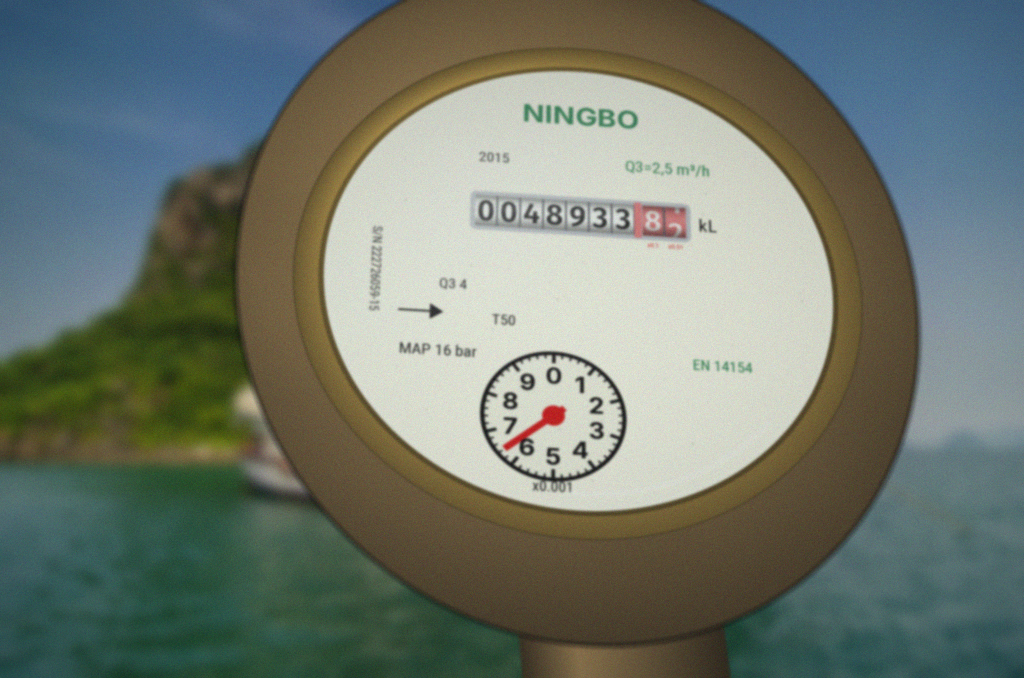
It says 48933.816 kL
